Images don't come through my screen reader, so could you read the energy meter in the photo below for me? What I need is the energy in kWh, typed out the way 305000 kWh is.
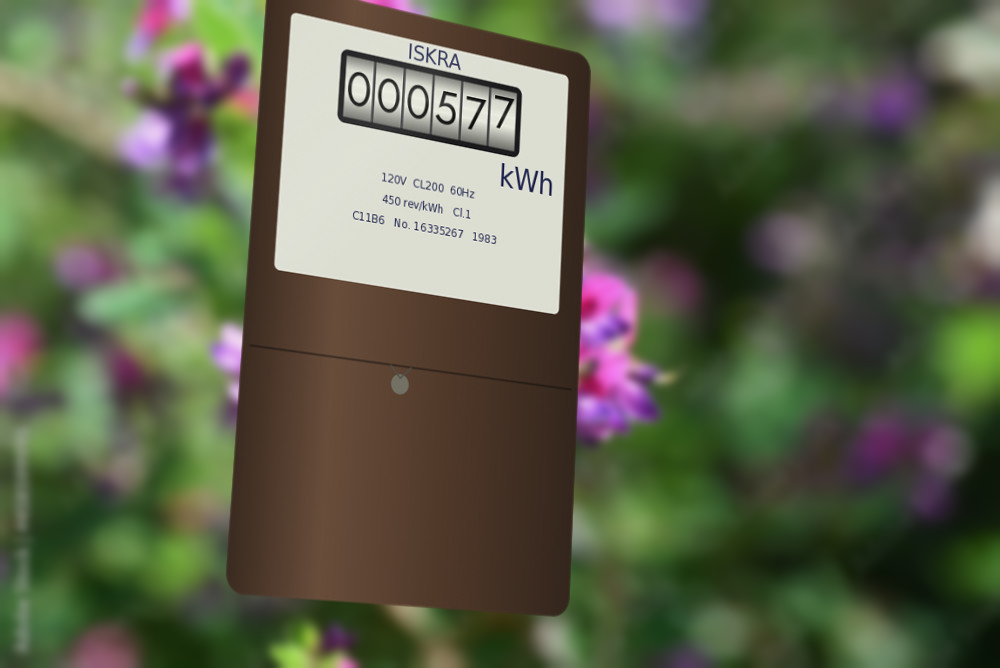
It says 577 kWh
